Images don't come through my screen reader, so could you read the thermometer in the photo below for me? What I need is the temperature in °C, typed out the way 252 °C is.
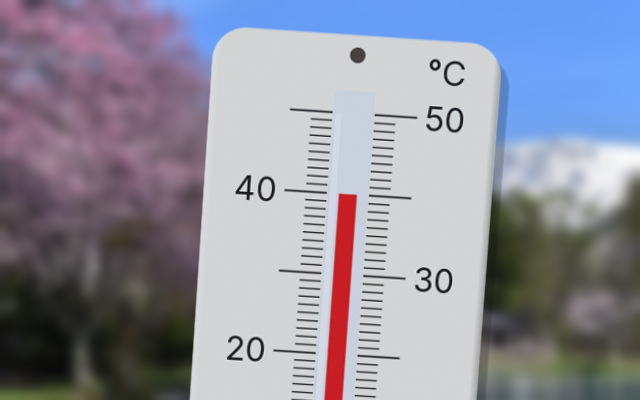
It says 40 °C
